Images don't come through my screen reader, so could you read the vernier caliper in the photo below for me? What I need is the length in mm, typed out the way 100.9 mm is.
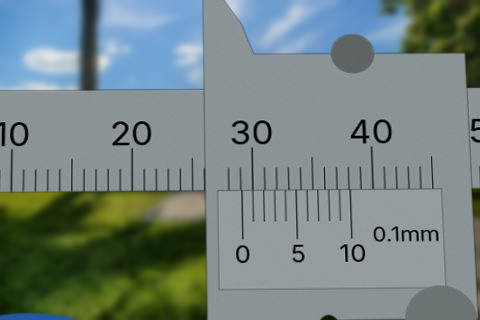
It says 29.1 mm
